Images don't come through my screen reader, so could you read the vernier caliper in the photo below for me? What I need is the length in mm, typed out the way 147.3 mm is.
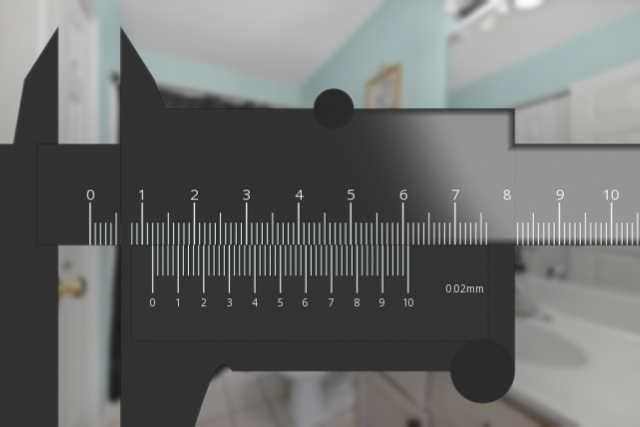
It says 12.0 mm
